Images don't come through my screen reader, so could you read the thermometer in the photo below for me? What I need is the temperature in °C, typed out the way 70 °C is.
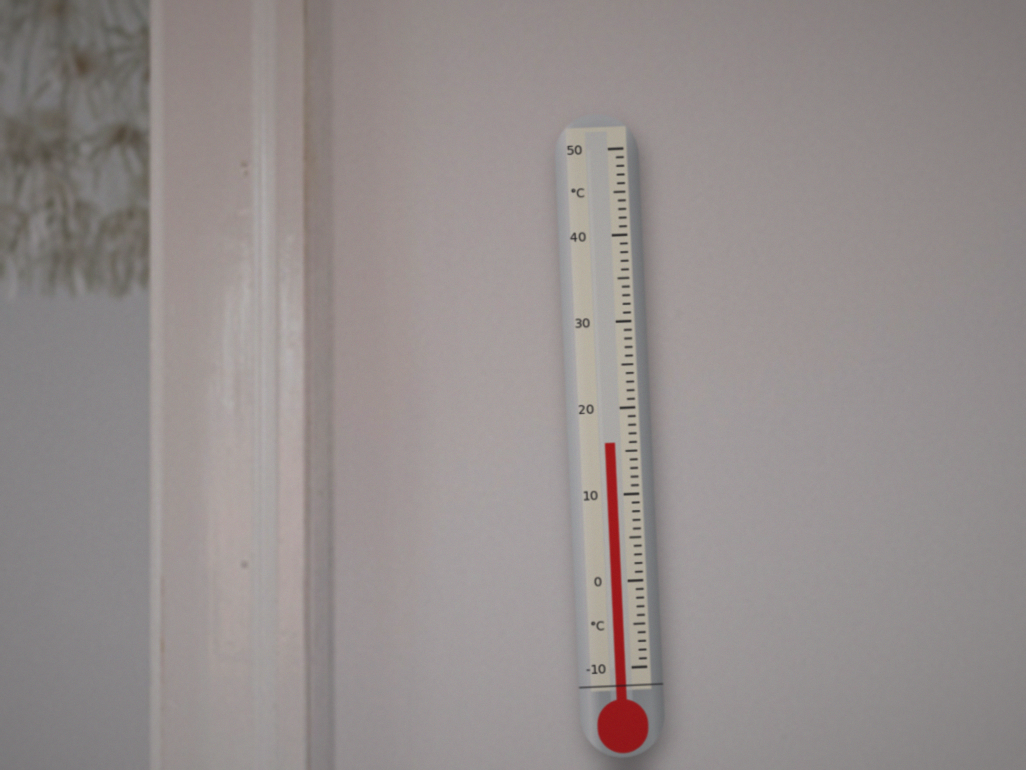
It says 16 °C
